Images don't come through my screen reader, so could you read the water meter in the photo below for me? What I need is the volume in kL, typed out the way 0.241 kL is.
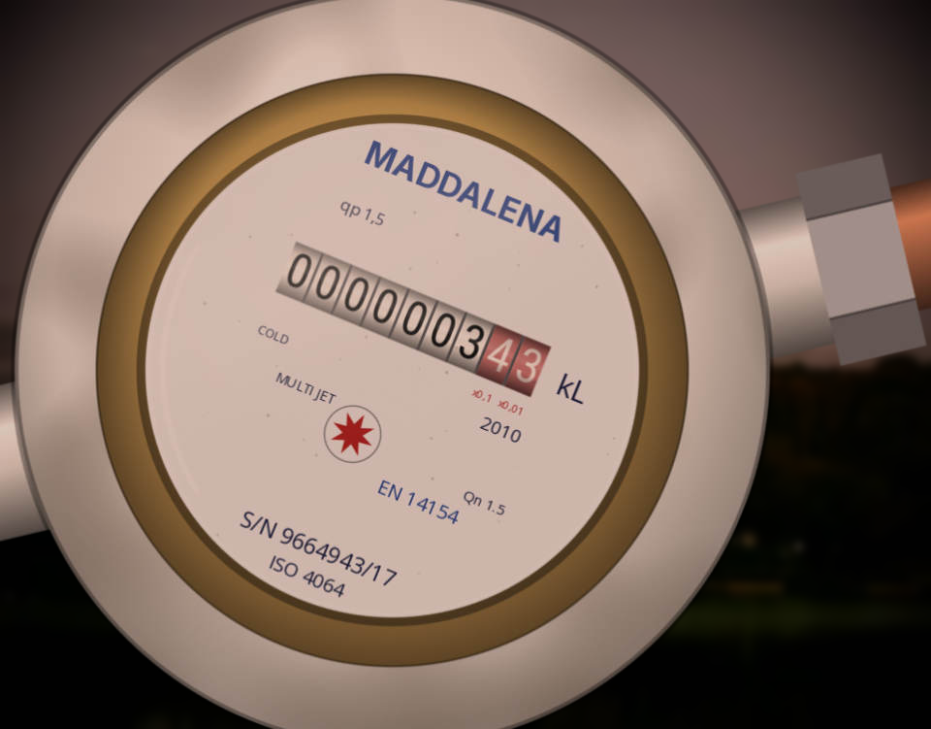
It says 3.43 kL
